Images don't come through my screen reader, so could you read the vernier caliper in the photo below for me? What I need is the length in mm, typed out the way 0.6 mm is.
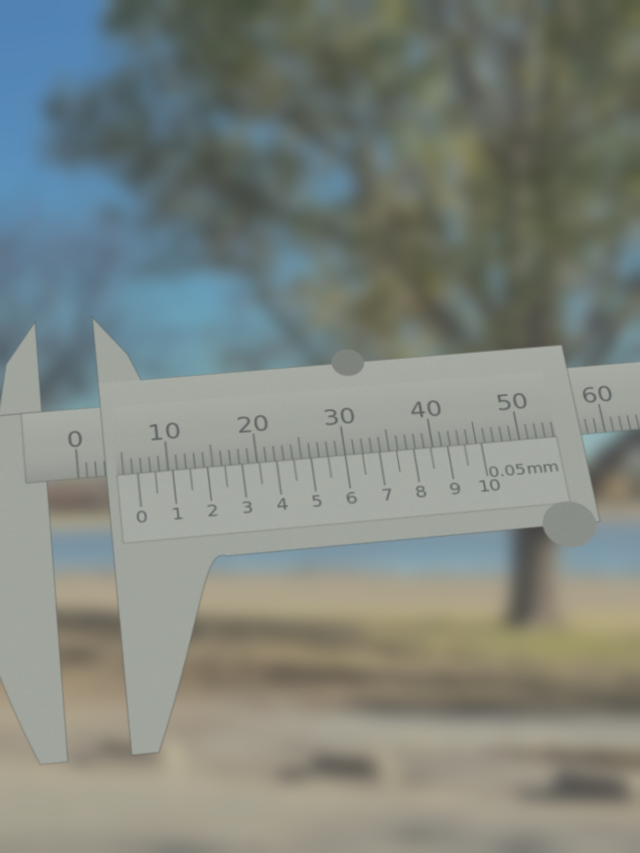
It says 6.6 mm
